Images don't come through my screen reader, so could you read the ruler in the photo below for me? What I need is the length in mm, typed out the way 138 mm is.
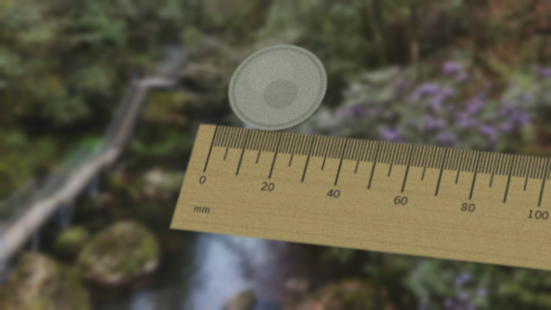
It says 30 mm
